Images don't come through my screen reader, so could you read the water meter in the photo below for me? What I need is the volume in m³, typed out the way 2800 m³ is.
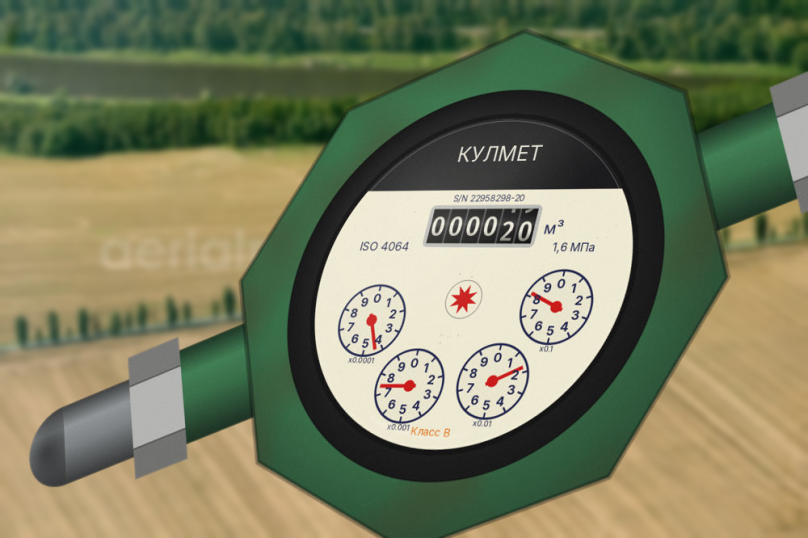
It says 19.8174 m³
